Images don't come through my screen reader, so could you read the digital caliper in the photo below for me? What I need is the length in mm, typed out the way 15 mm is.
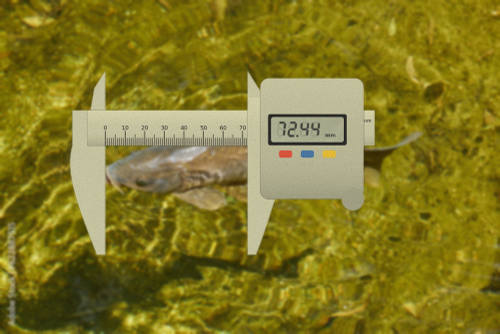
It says 72.44 mm
